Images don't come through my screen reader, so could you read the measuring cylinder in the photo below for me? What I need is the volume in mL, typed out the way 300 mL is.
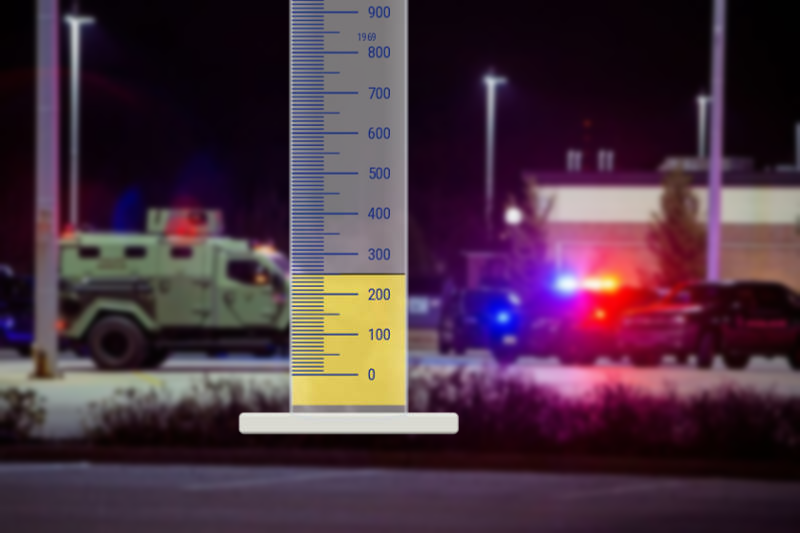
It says 250 mL
